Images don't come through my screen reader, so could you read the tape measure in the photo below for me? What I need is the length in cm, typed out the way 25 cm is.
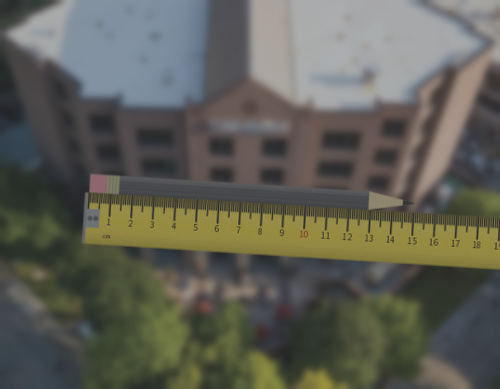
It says 15 cm
